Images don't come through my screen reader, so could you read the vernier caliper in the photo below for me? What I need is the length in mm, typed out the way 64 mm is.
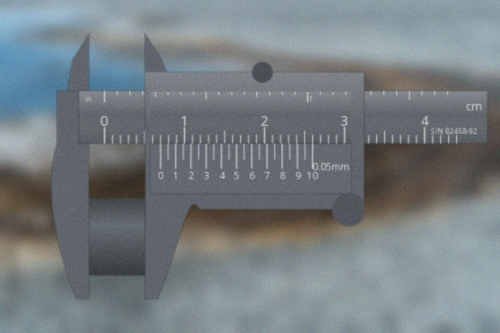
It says 7.0 mm
